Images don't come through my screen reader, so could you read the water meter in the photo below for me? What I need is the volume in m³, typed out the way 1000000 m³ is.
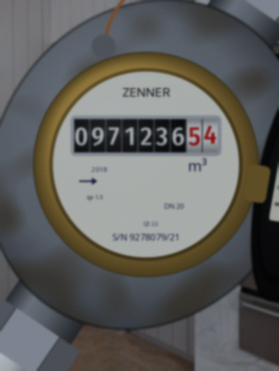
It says 971236.54 m³
